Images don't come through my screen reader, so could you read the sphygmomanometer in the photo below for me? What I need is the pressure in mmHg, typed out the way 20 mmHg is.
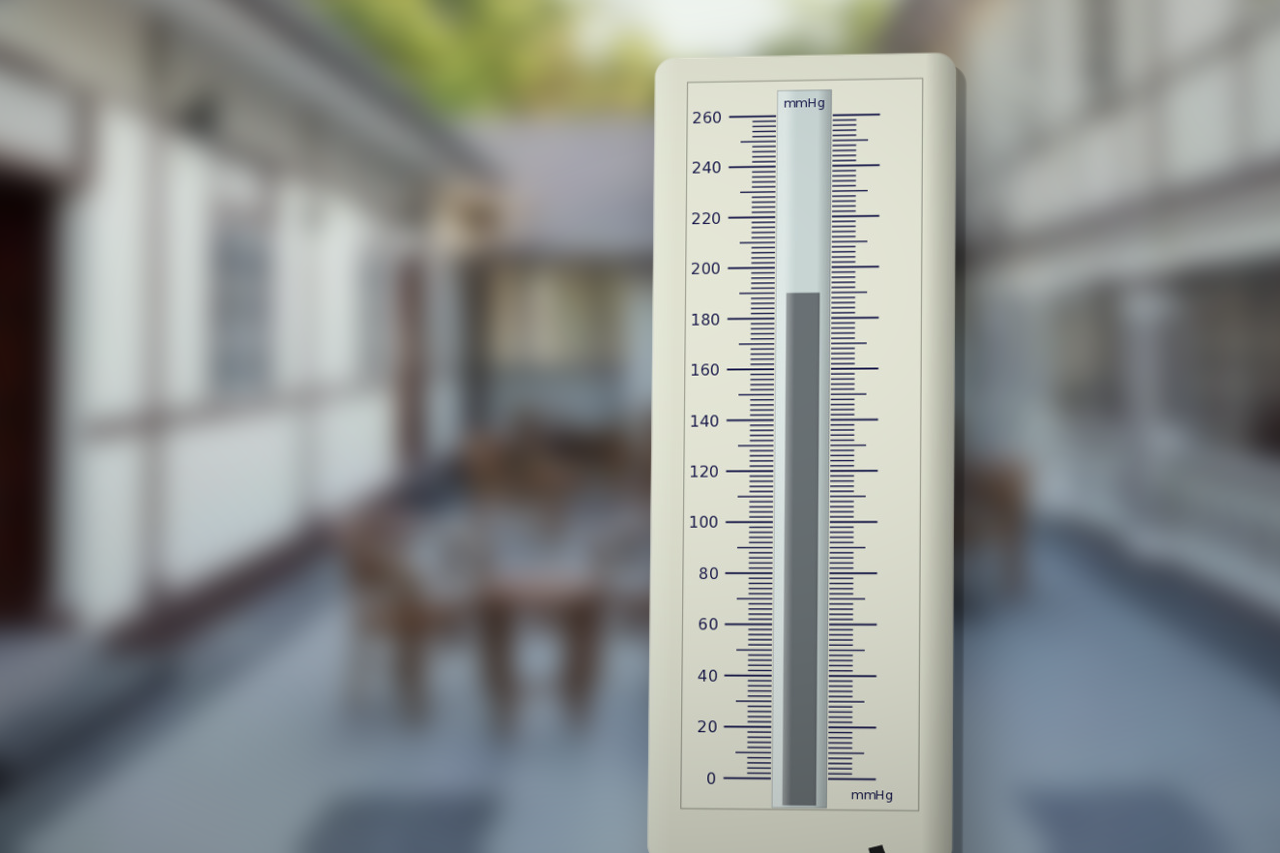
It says 190 mmHg
